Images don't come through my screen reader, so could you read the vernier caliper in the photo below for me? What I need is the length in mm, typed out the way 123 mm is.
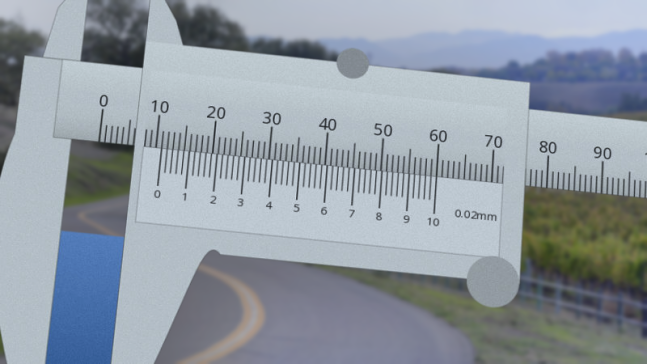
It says 11.0 mm
